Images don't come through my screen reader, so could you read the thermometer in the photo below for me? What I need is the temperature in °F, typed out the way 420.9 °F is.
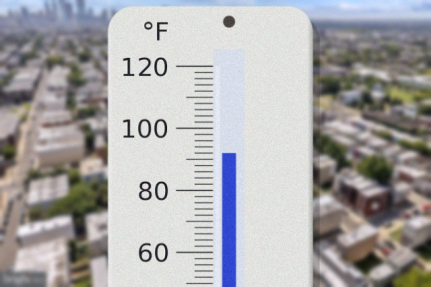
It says 92 °F
